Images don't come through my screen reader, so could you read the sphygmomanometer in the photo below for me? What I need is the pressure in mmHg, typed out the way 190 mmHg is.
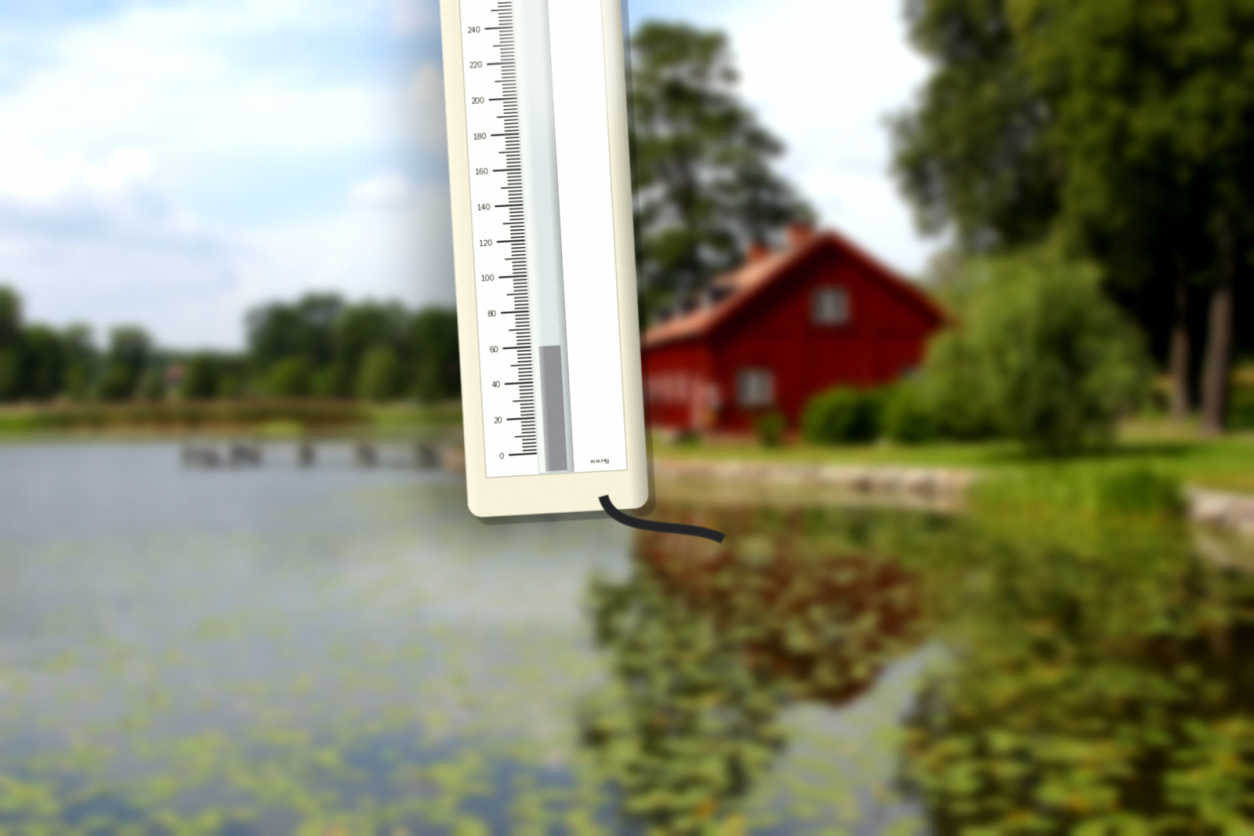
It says 60 mmHg
